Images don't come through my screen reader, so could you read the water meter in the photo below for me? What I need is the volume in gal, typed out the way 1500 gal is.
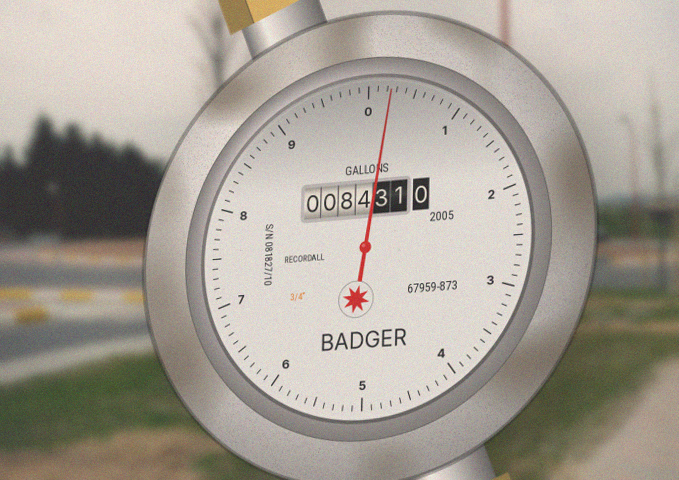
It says 84310.2 gal
